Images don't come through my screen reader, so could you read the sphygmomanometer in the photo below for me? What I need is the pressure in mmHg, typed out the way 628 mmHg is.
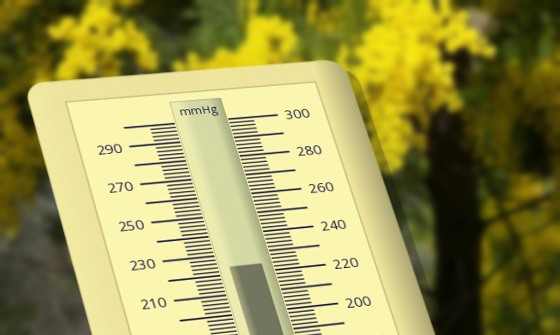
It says 224 mmHg
